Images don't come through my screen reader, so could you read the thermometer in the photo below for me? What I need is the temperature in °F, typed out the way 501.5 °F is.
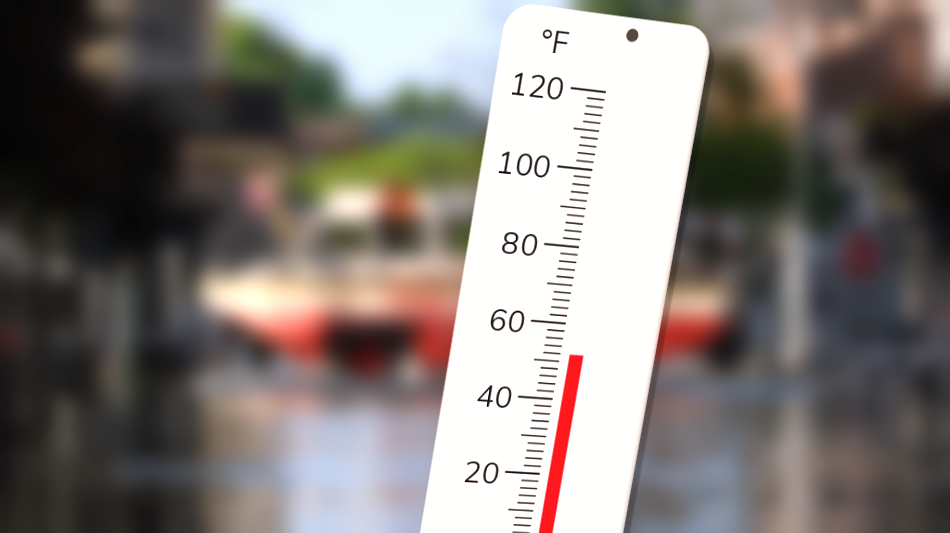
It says 52 °F
